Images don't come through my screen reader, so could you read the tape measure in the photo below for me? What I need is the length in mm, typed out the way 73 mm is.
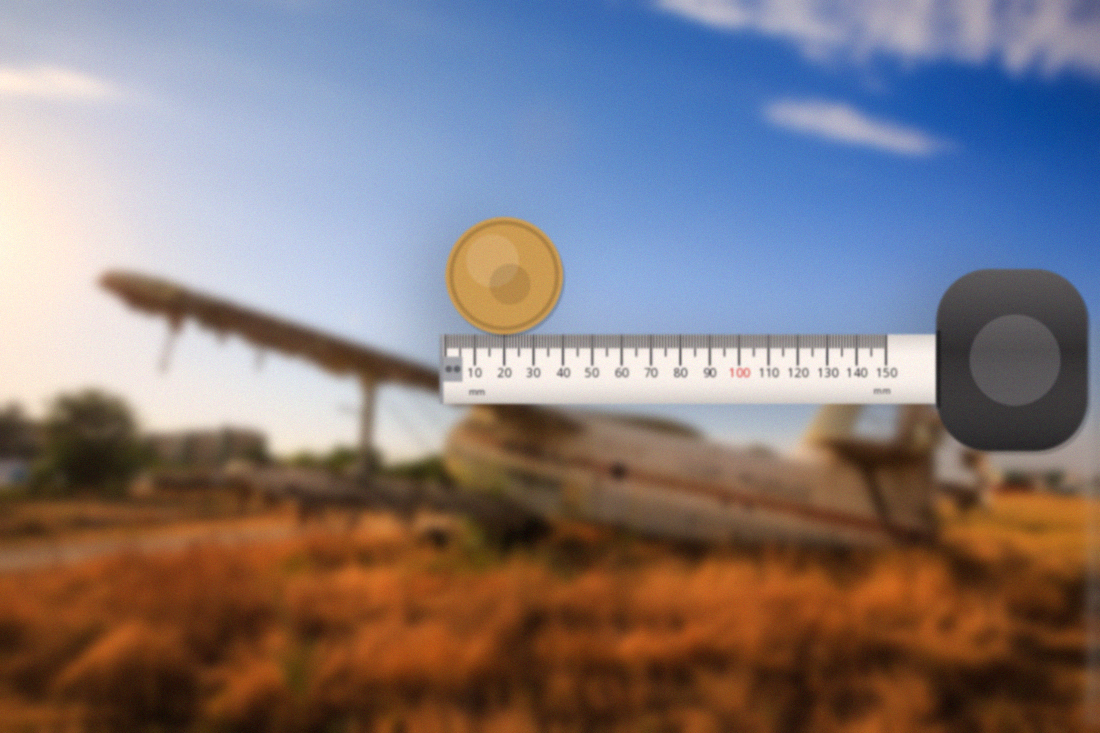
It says 40 mm
